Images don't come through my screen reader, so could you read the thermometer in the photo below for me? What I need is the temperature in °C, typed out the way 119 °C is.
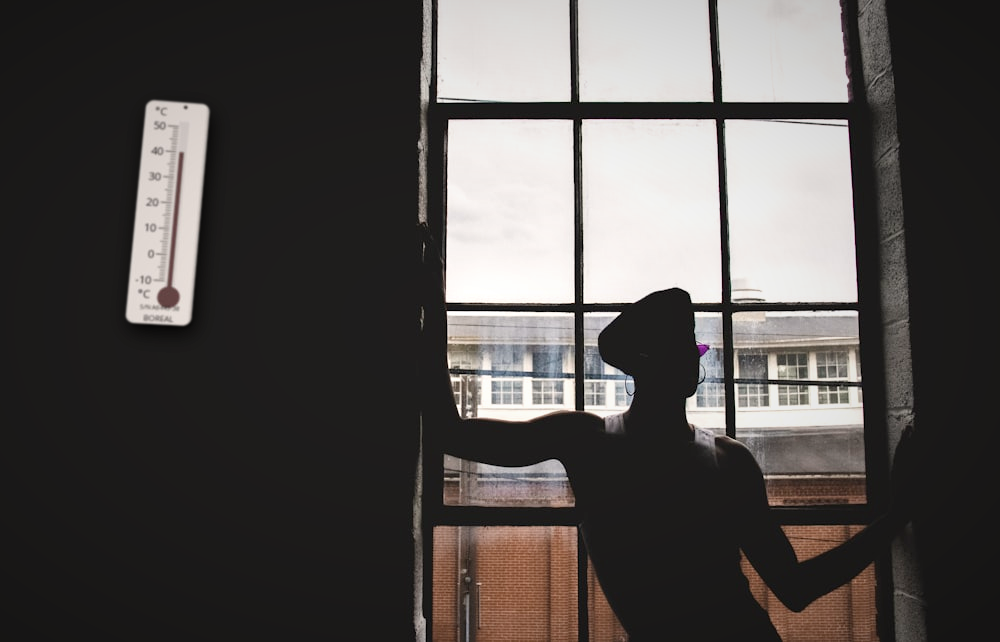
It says 40 °C
